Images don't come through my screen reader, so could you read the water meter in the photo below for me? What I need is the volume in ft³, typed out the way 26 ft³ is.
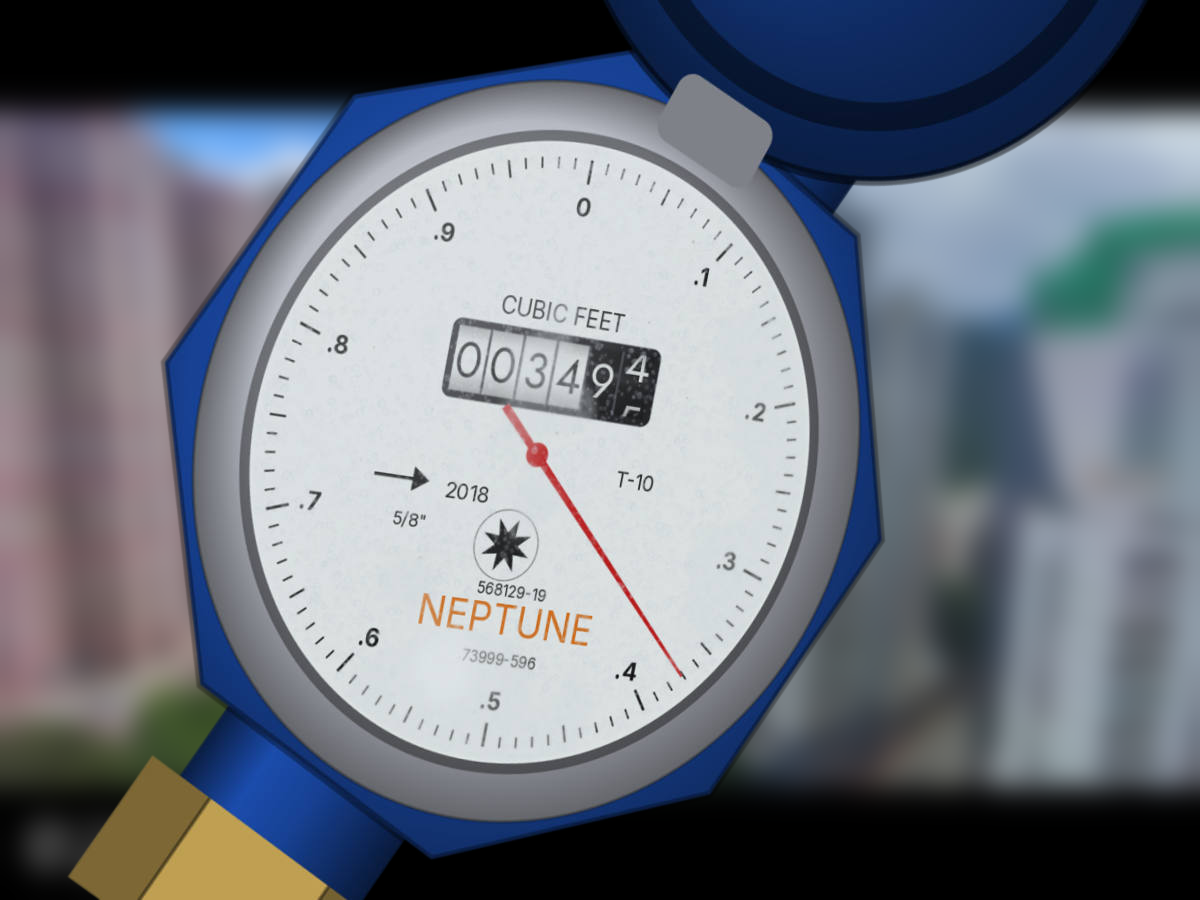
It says 3494.37 ft³
